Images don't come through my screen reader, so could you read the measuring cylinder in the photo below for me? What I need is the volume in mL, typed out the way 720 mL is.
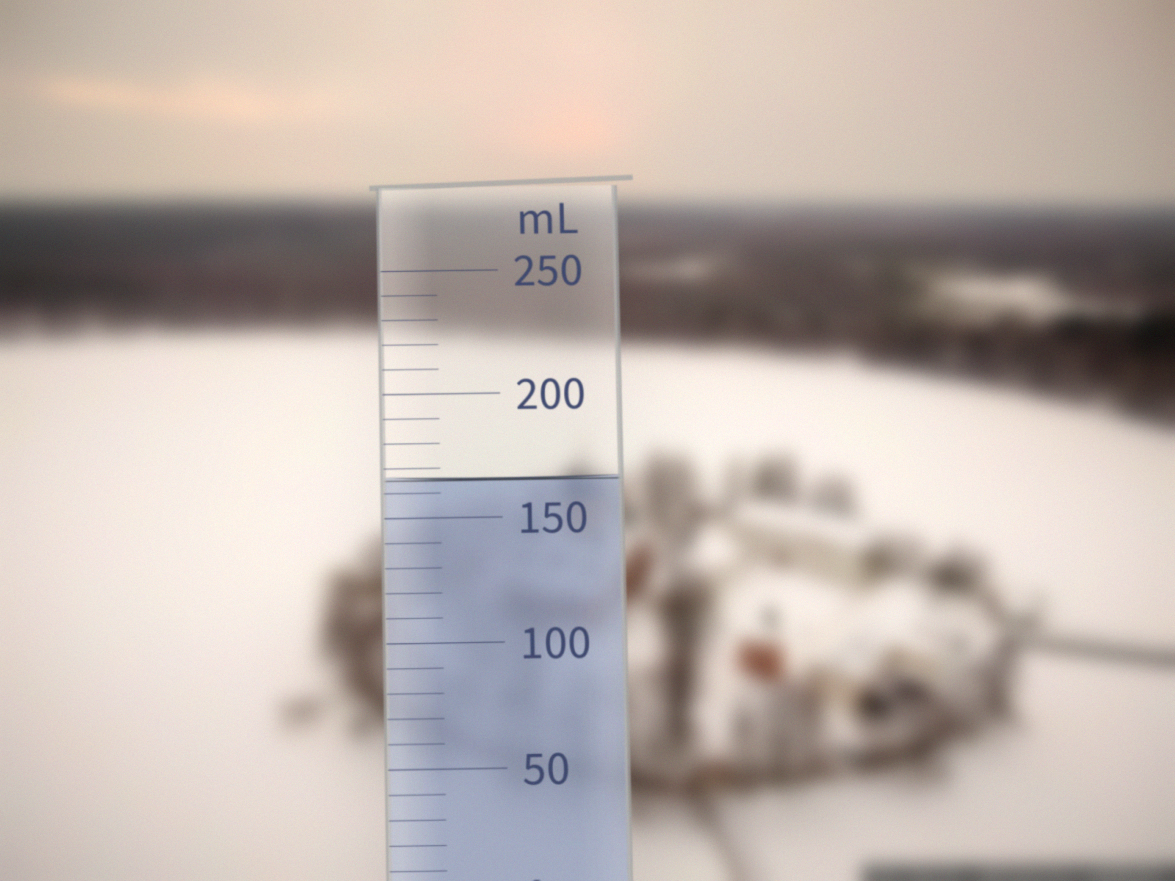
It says 165 mL
